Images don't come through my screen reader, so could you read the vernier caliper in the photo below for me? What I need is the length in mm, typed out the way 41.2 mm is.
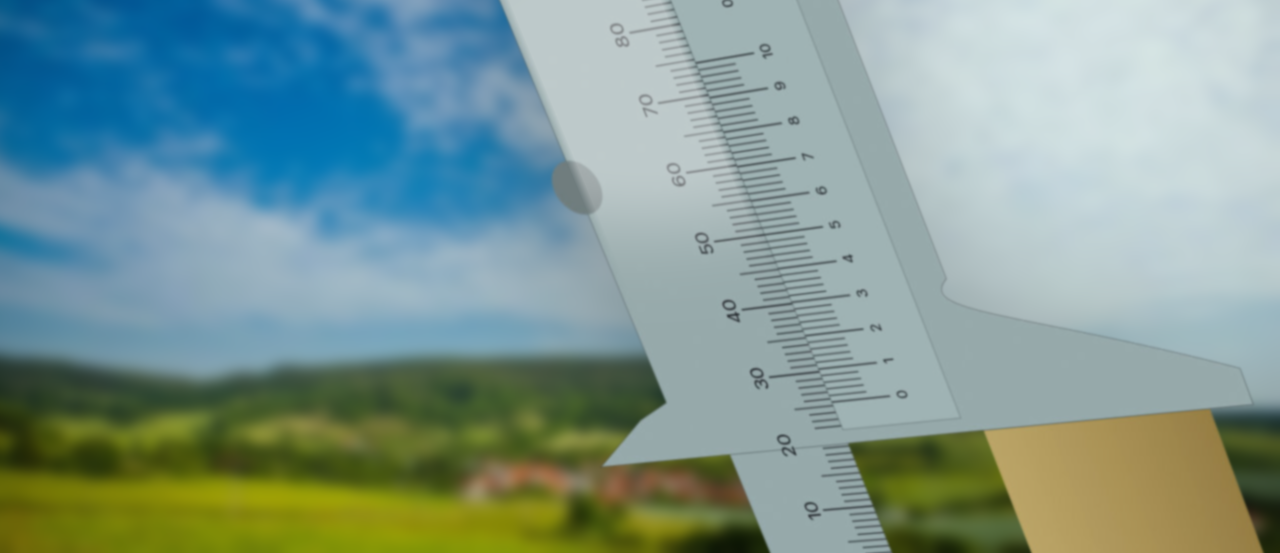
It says 25.5 mm
